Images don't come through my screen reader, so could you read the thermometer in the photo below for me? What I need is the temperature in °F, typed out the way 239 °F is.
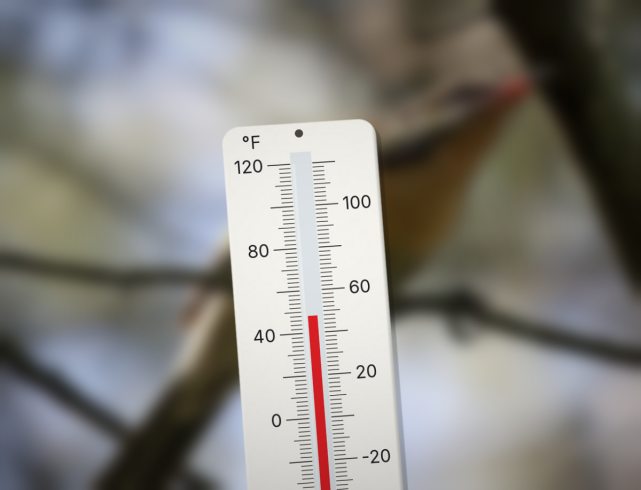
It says 48 °F
